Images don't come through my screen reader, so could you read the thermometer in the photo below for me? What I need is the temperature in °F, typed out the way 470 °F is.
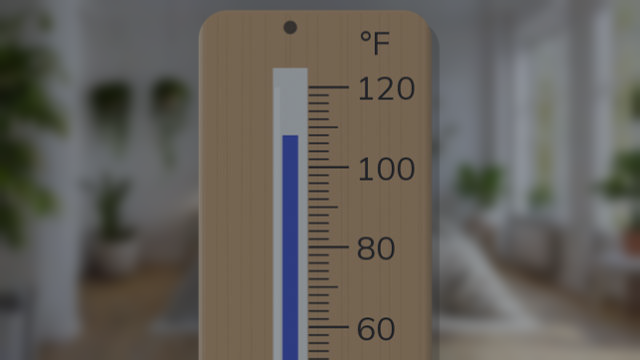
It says 108 °F
